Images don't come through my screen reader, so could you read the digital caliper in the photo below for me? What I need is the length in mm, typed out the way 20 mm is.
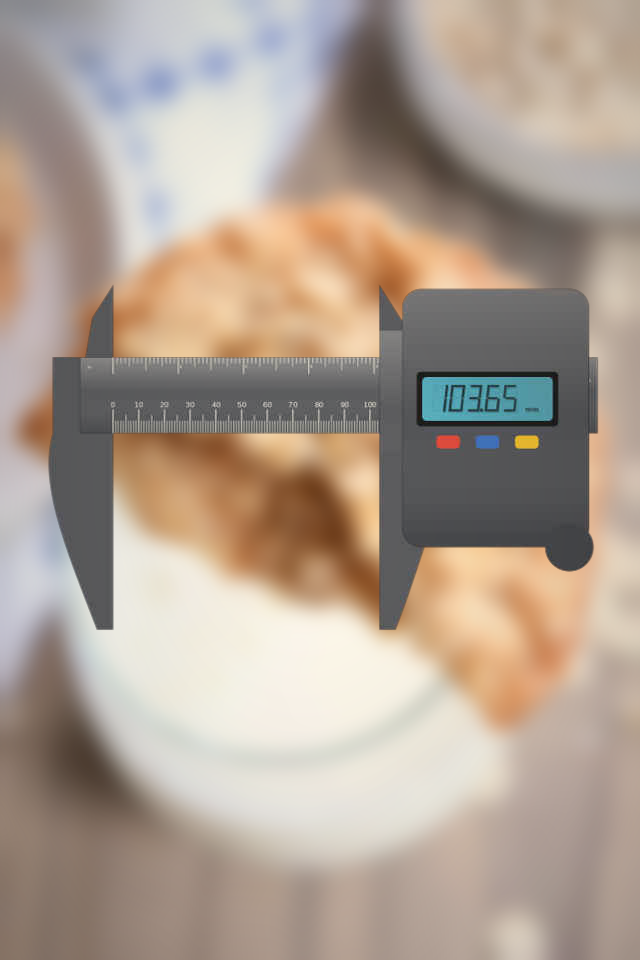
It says 103.65 mm
